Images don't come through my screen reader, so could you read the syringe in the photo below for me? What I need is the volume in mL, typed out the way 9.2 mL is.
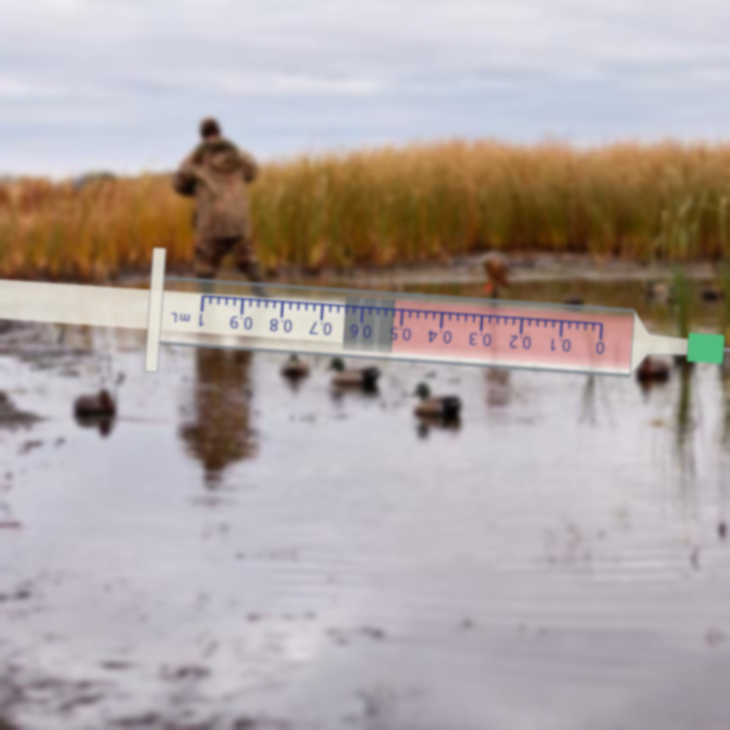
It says 0.52 mL
